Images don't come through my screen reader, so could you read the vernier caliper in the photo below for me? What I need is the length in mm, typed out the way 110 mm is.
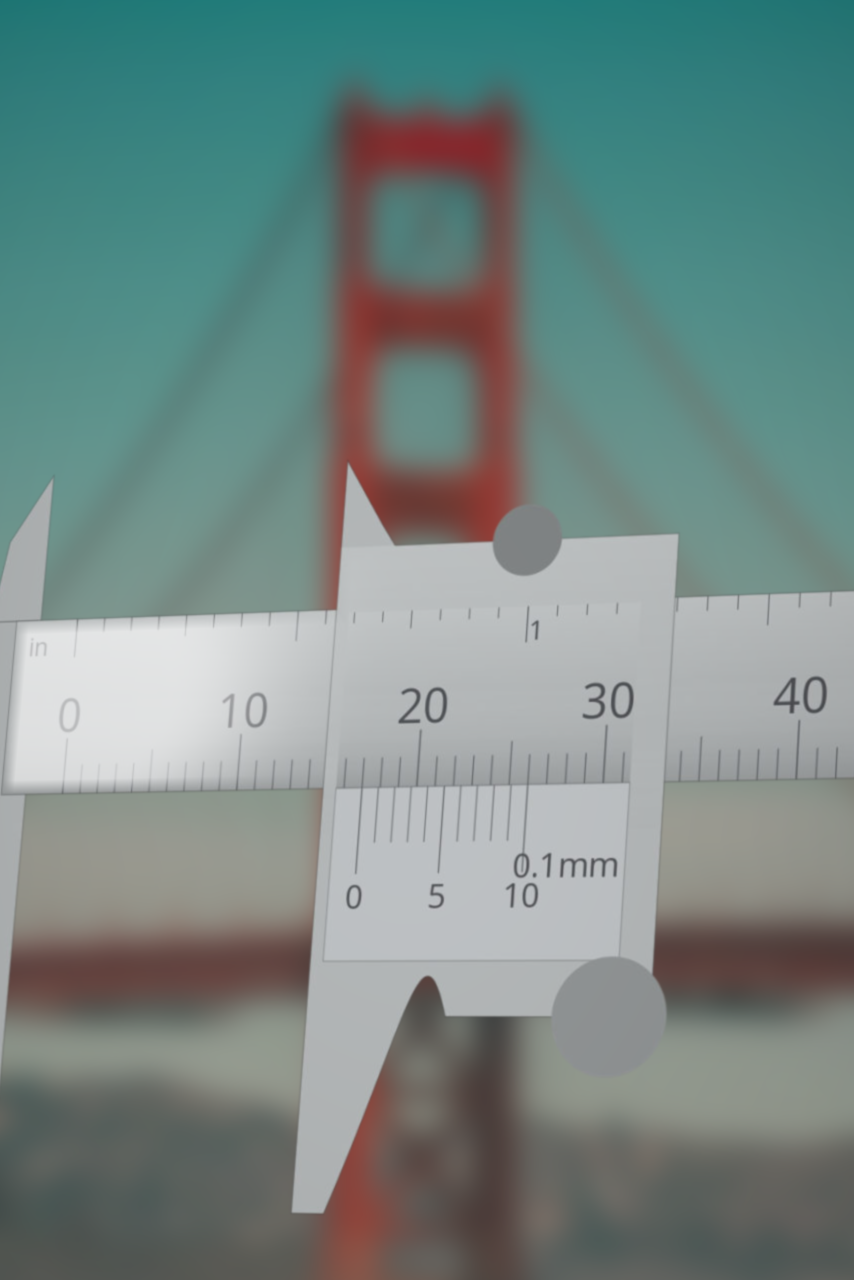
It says 17.0 mm
